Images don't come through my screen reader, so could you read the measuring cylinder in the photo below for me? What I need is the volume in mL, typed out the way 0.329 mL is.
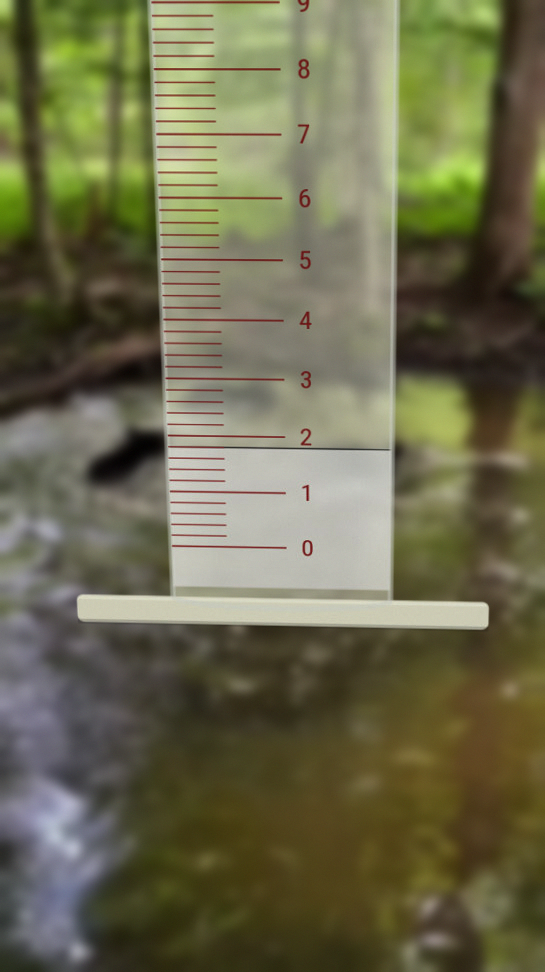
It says 1.8 mL
